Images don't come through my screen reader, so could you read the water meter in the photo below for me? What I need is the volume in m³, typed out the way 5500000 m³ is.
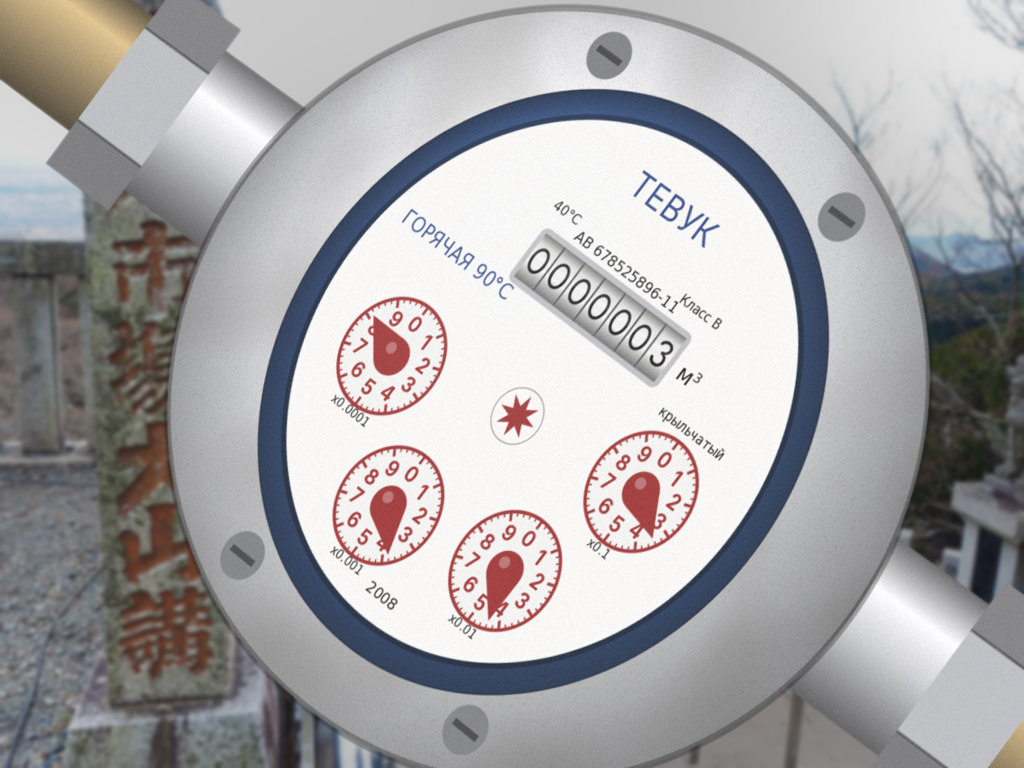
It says 3.3438 m³
